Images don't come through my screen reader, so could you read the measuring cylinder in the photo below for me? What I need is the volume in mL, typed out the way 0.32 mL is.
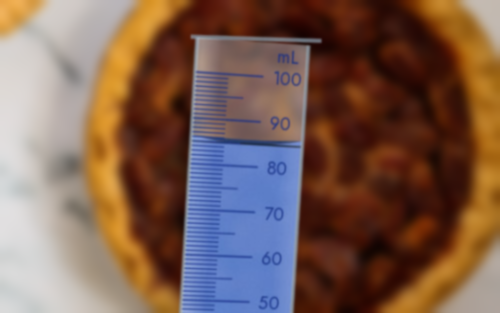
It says 85 mL
